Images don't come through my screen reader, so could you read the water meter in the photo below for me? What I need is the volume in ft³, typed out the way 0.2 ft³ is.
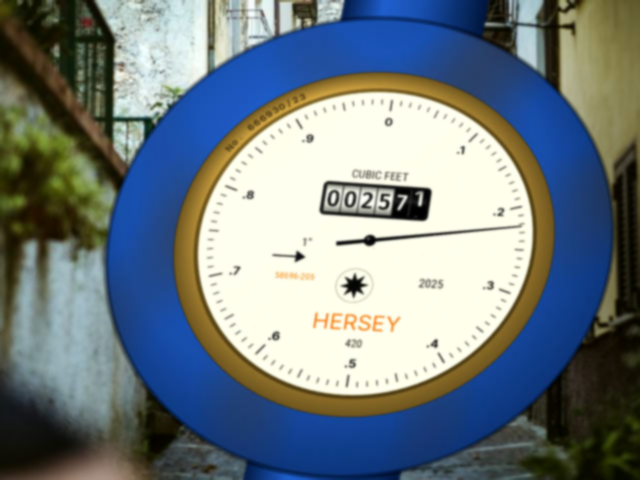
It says 2571.22 ft³
